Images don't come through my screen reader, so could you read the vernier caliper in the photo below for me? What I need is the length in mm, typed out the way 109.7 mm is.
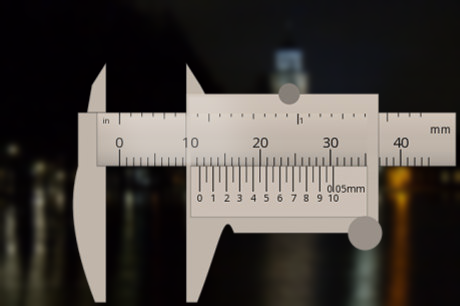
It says 11.4 mm
